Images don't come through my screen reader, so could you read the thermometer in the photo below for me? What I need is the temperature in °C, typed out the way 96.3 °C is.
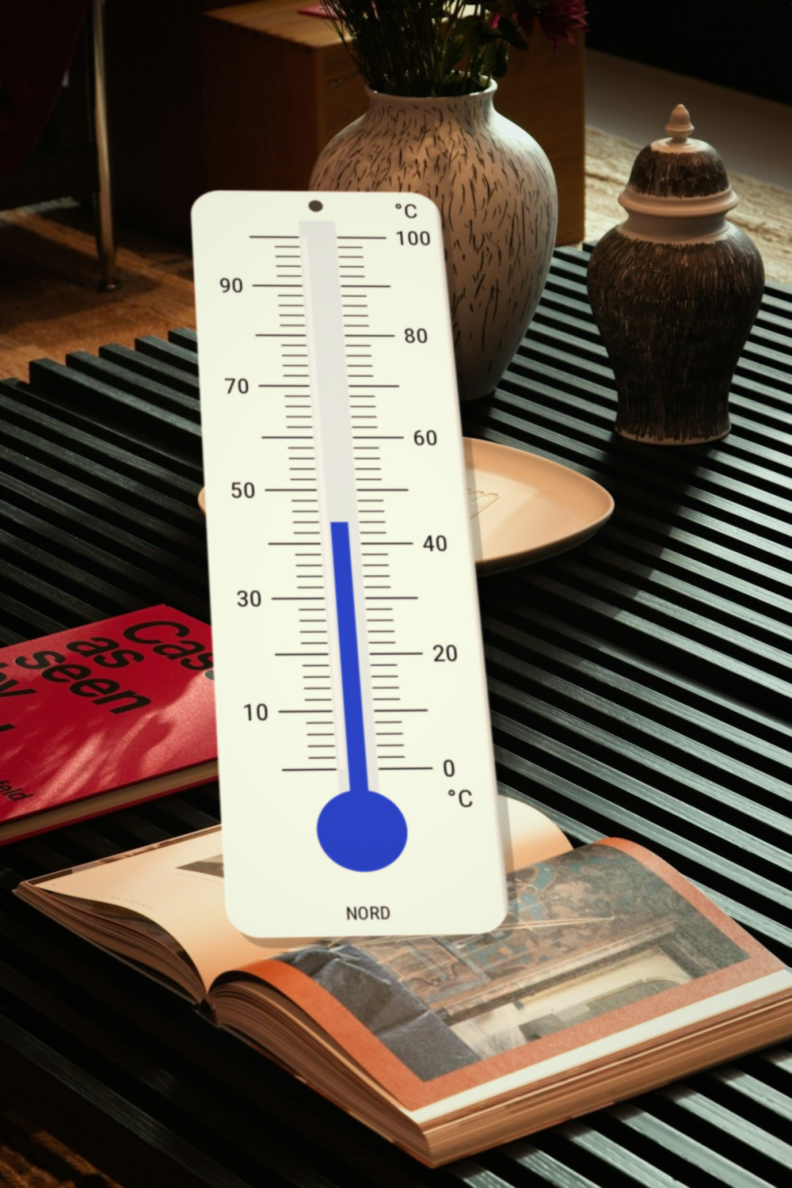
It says 44 °C
